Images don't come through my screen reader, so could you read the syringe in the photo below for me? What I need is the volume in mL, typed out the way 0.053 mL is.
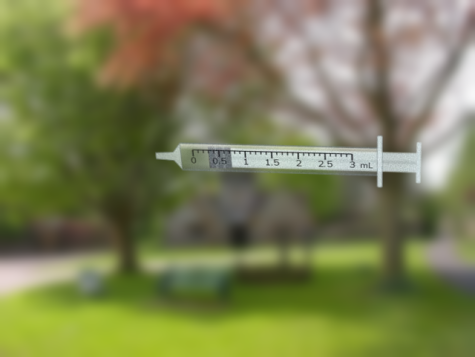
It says 0.3 mL
